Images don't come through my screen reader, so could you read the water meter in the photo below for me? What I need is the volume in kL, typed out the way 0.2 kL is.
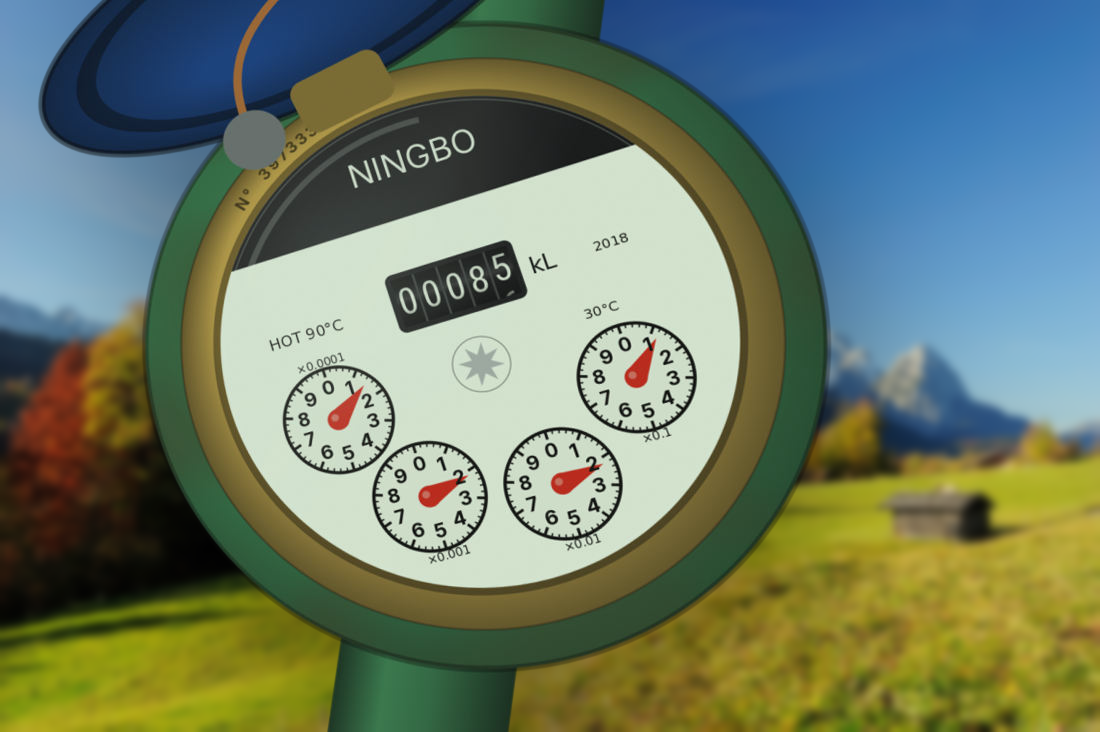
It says 85.1221 kL
